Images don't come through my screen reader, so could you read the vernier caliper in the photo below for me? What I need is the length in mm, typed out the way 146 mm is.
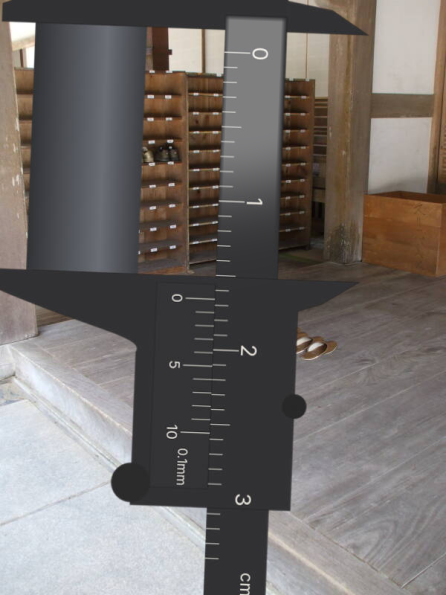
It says 16.6 mm
